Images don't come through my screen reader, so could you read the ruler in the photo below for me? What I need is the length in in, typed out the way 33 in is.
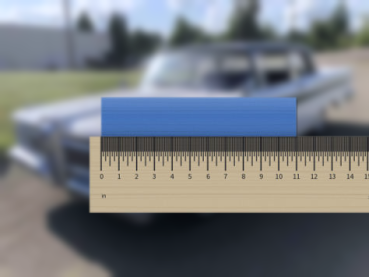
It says 11 in
